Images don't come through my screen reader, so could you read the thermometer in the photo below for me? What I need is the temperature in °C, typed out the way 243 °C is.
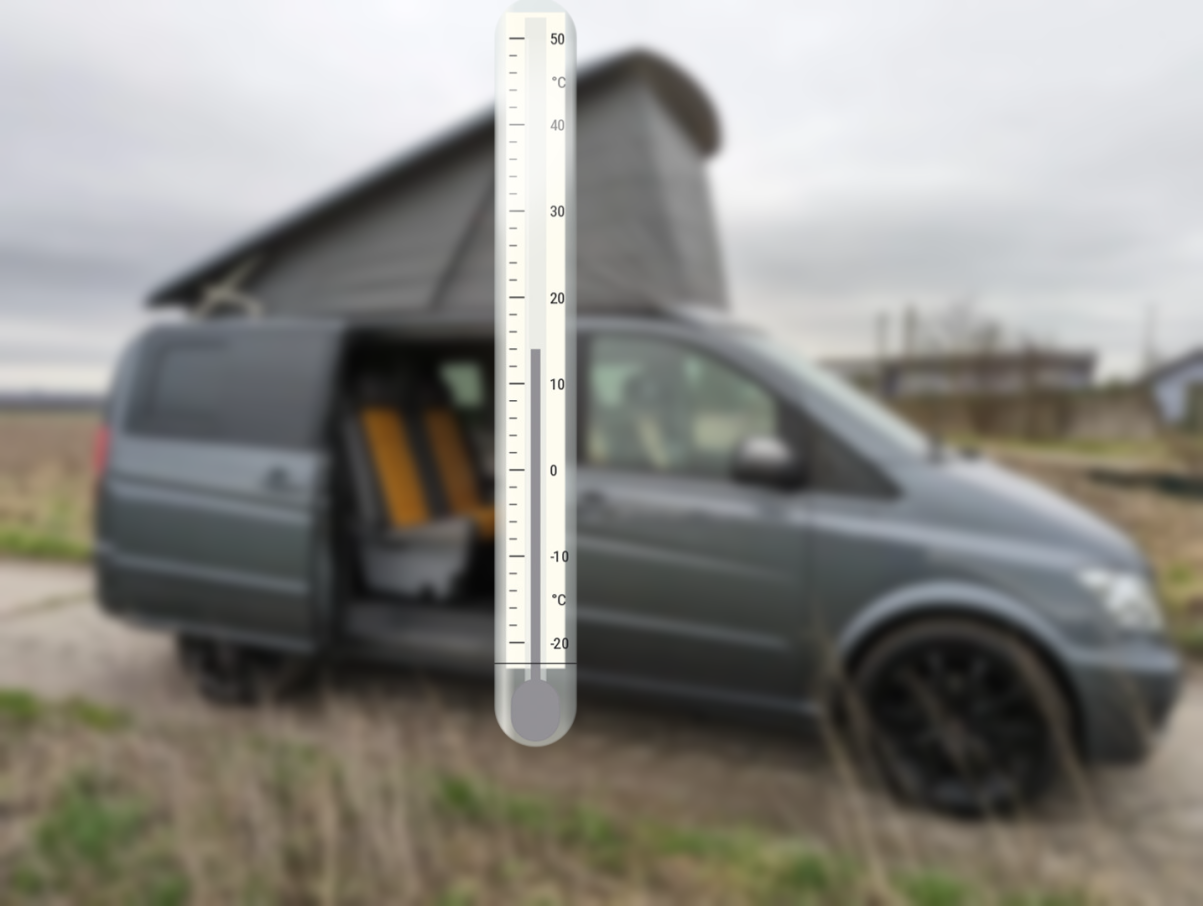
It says 14 °C
